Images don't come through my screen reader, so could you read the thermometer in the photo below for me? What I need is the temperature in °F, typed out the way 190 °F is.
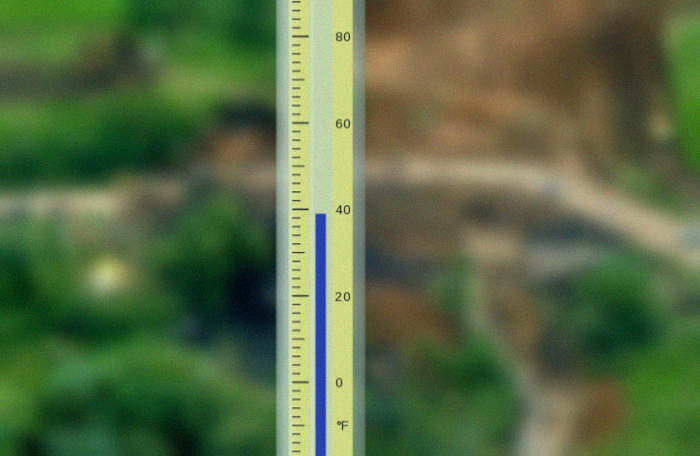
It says 39 °F
